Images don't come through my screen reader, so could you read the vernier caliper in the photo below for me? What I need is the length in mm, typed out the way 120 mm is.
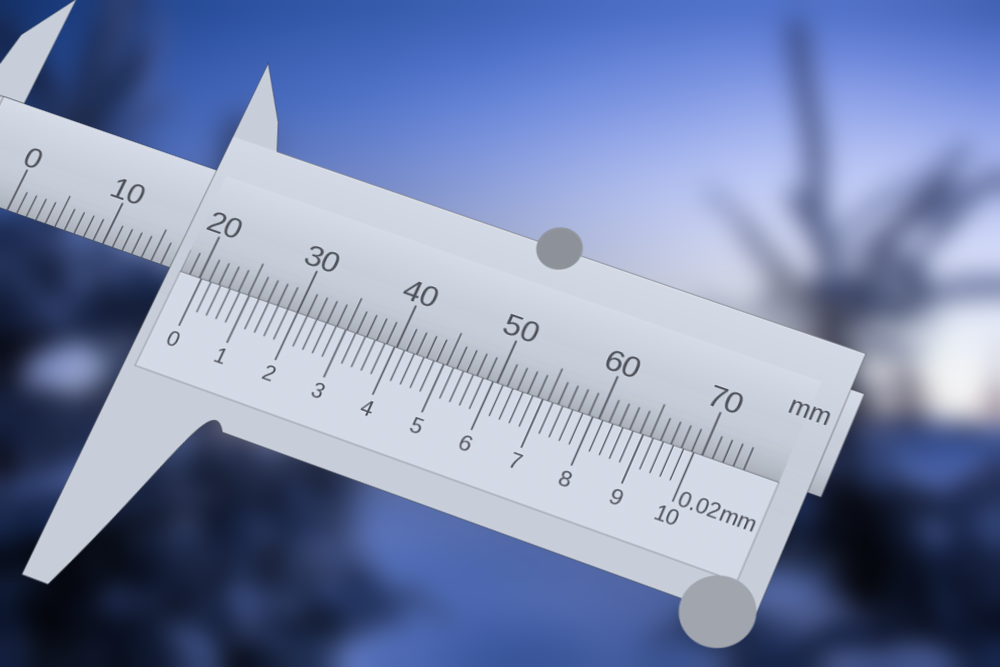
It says 20.2 mm
